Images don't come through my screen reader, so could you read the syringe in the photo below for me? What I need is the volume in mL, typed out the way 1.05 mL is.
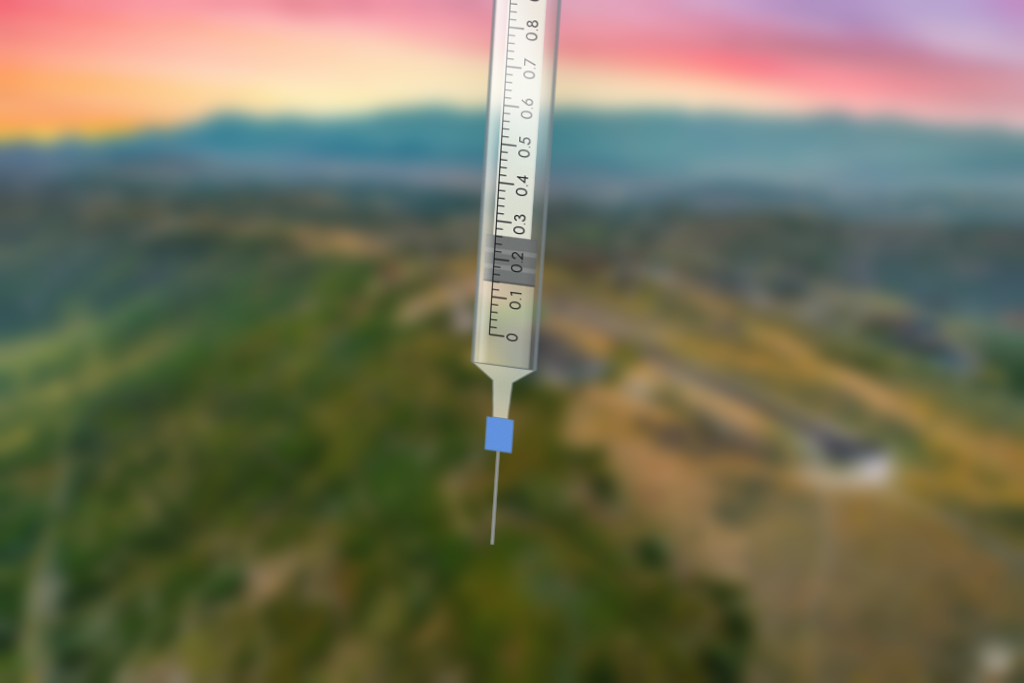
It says 0.14 mL
